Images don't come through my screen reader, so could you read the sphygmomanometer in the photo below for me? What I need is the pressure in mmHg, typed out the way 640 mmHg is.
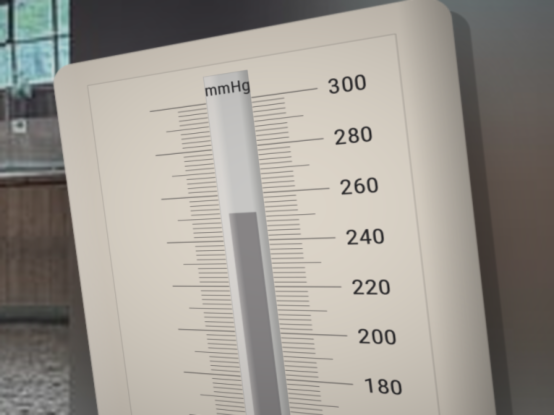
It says 252 mmHg
